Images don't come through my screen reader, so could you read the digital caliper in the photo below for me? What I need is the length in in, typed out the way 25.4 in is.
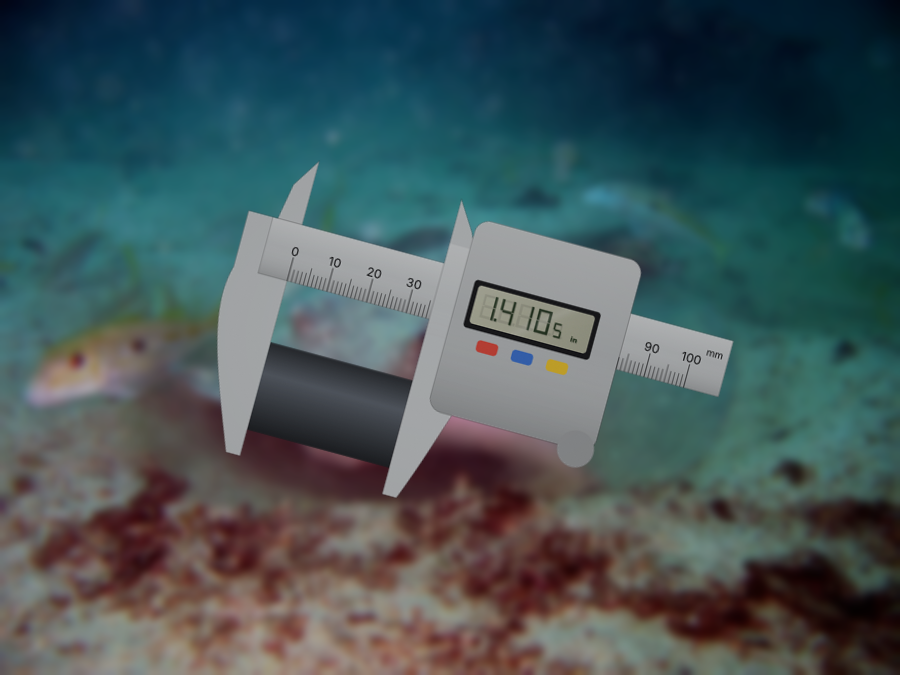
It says 1.4105 in
